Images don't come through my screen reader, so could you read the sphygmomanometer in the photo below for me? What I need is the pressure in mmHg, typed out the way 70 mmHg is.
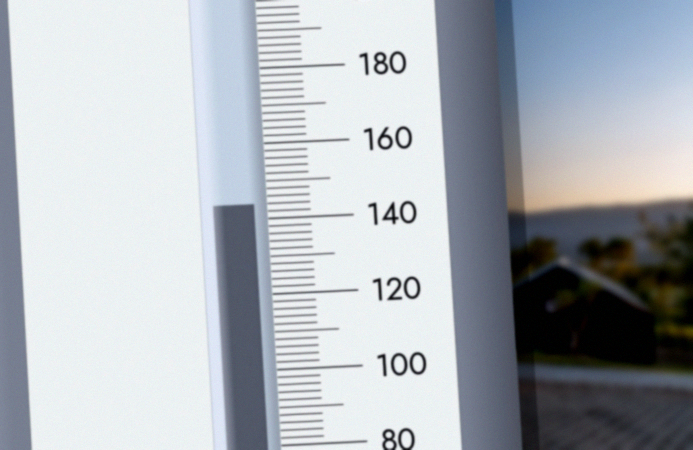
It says 144 mmHg
